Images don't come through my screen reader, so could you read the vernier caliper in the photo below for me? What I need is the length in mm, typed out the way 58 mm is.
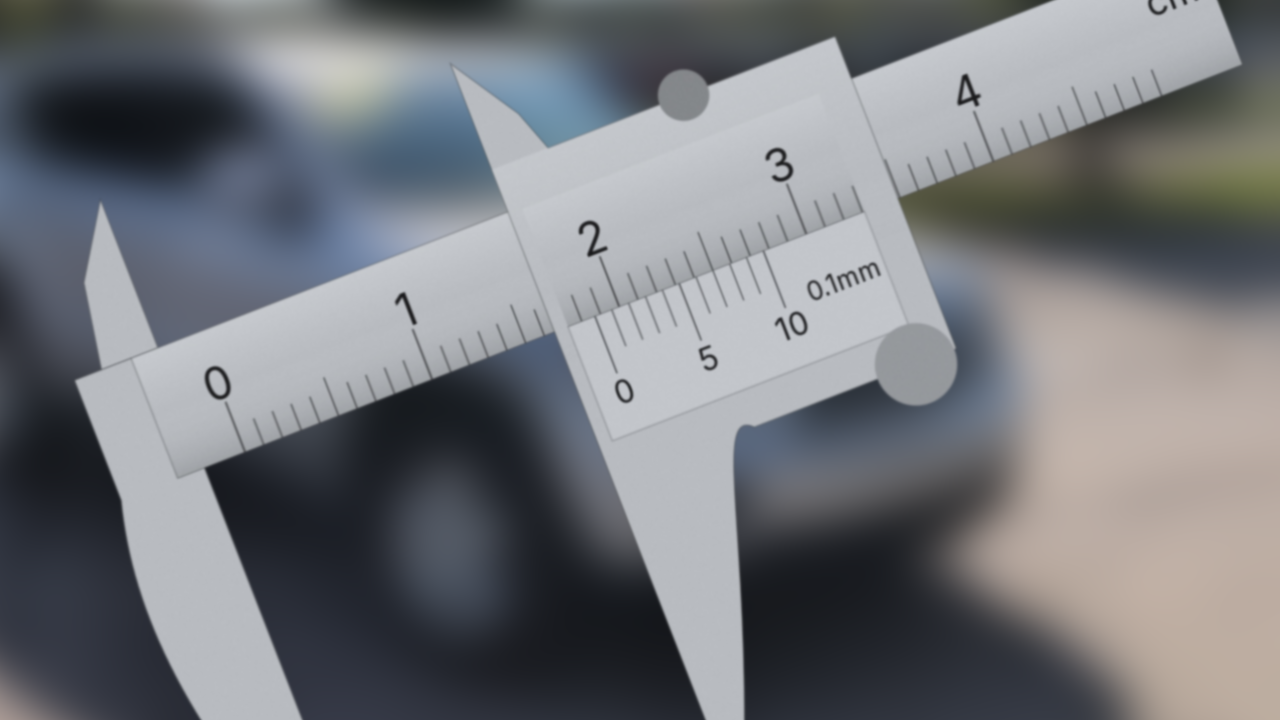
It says 18.7 mm
